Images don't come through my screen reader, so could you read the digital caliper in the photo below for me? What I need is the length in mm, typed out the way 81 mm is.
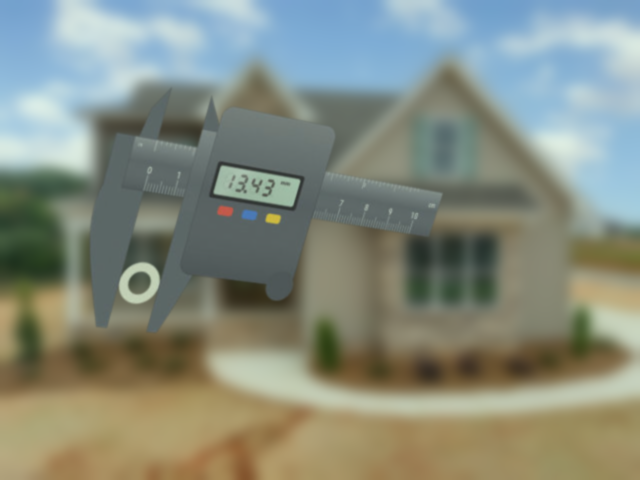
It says 13.43 mm
